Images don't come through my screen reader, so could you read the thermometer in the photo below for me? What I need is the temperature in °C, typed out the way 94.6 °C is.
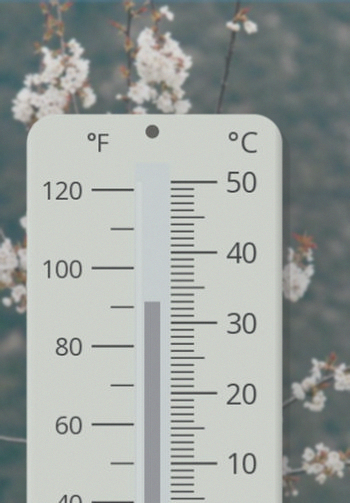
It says 33 °C
